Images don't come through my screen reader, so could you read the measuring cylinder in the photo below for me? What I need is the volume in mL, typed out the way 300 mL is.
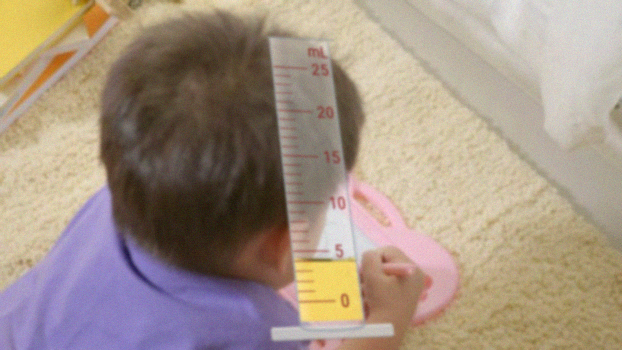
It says 4 mL
